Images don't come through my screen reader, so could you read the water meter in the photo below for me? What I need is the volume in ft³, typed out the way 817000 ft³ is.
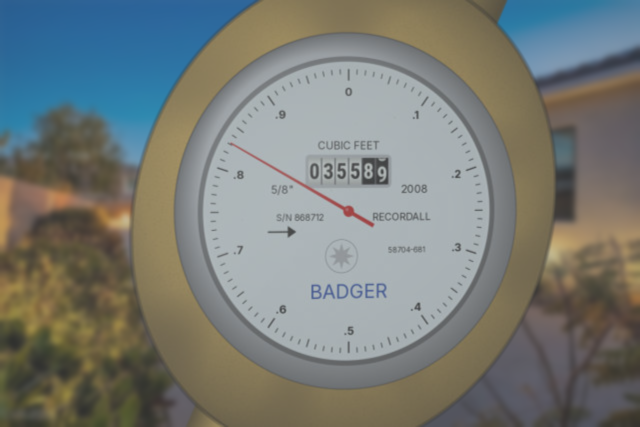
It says 35588.83 ft³
